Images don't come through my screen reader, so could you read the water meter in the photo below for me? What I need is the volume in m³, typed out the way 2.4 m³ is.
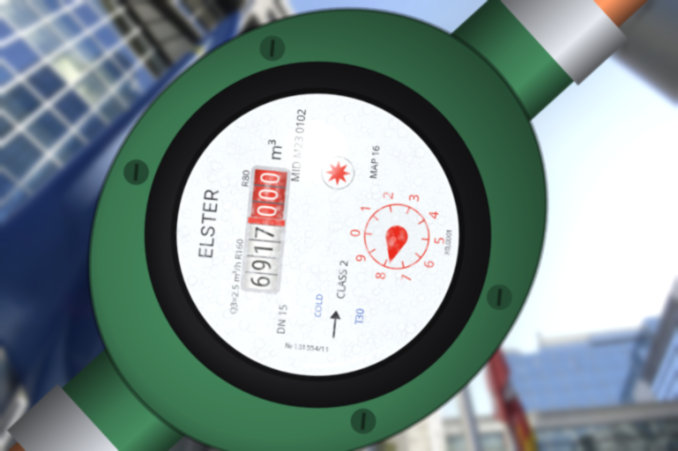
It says 6917.0007 m³
